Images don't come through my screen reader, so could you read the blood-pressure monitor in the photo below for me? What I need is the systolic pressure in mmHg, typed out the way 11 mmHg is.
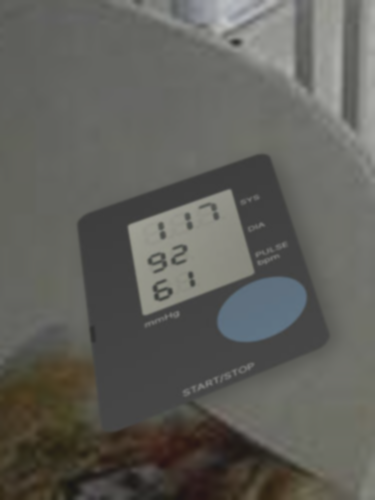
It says 117 mmHg
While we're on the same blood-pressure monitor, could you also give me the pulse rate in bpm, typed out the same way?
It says 61 bpm
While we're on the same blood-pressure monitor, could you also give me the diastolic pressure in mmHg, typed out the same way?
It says 92 mmHg
